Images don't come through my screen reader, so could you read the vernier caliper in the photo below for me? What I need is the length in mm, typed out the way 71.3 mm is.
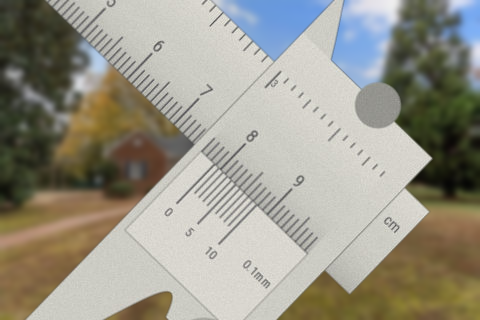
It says 78.8 mm
